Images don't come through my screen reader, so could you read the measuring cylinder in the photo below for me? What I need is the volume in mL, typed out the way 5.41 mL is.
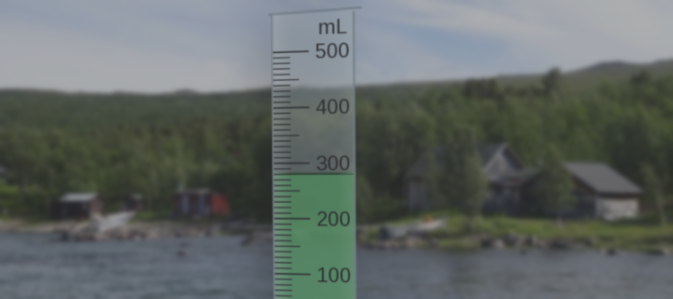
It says 280 mL
